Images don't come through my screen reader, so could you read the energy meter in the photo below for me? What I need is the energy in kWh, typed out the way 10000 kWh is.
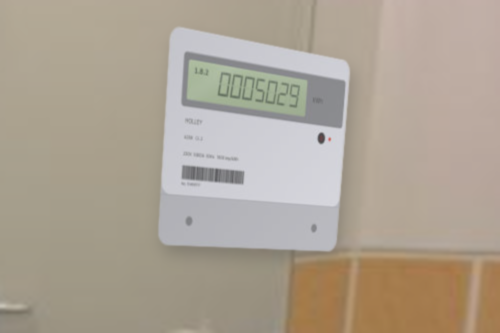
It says 5029 kWh
